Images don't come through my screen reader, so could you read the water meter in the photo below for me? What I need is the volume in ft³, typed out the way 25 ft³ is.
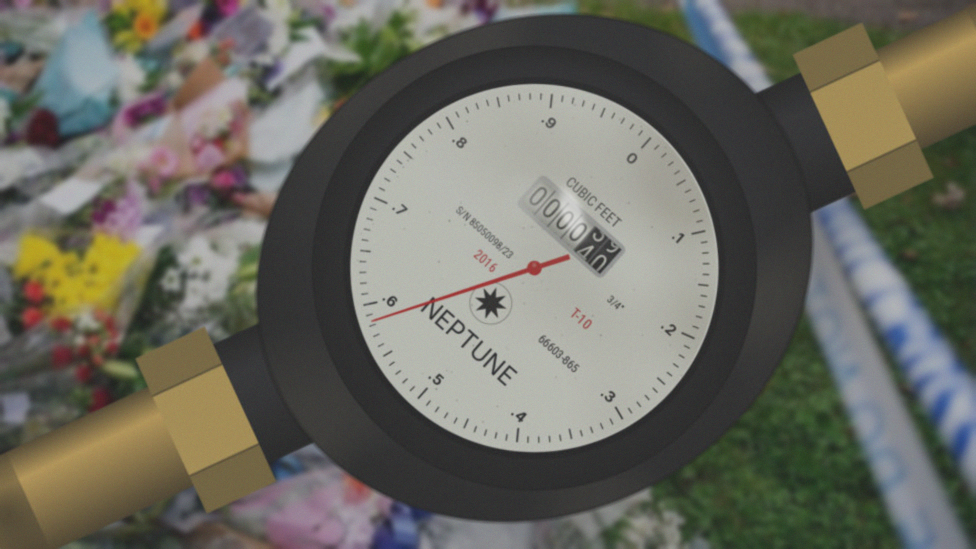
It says 39.58 ft³
